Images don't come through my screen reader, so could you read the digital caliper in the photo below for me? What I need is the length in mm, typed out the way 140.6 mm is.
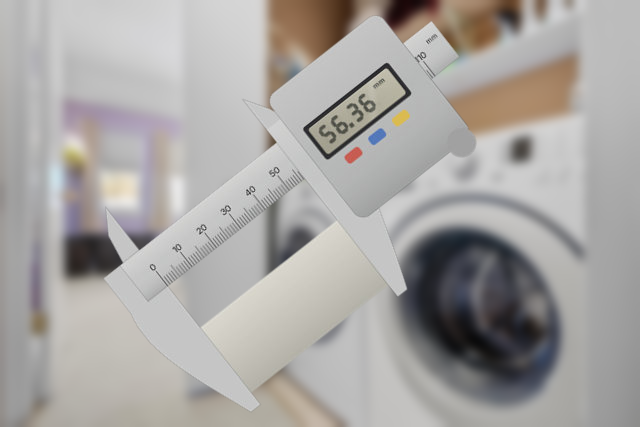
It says 56.36 mm
